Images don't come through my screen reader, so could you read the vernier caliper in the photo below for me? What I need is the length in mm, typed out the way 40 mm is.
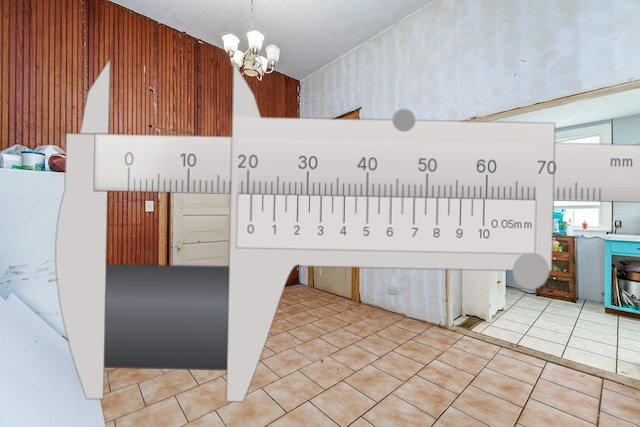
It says 20.6 mm
